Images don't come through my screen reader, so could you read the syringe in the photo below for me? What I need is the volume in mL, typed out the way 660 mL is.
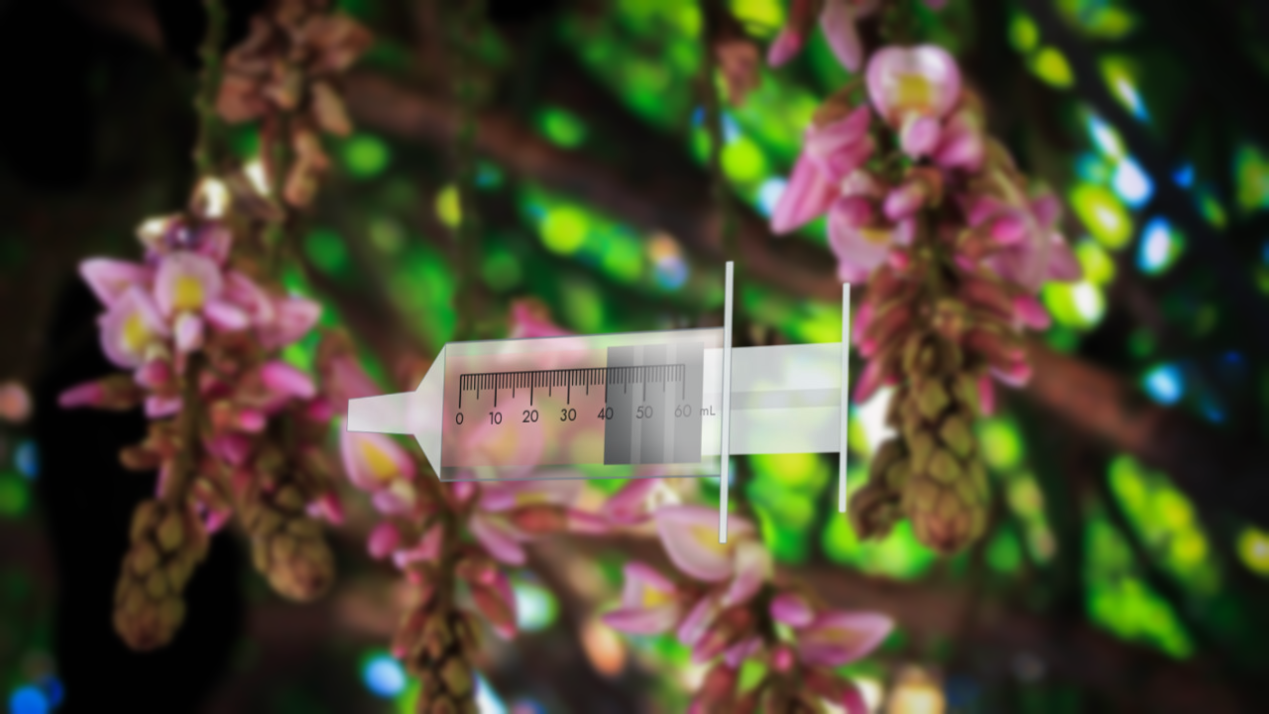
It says 40 mL
